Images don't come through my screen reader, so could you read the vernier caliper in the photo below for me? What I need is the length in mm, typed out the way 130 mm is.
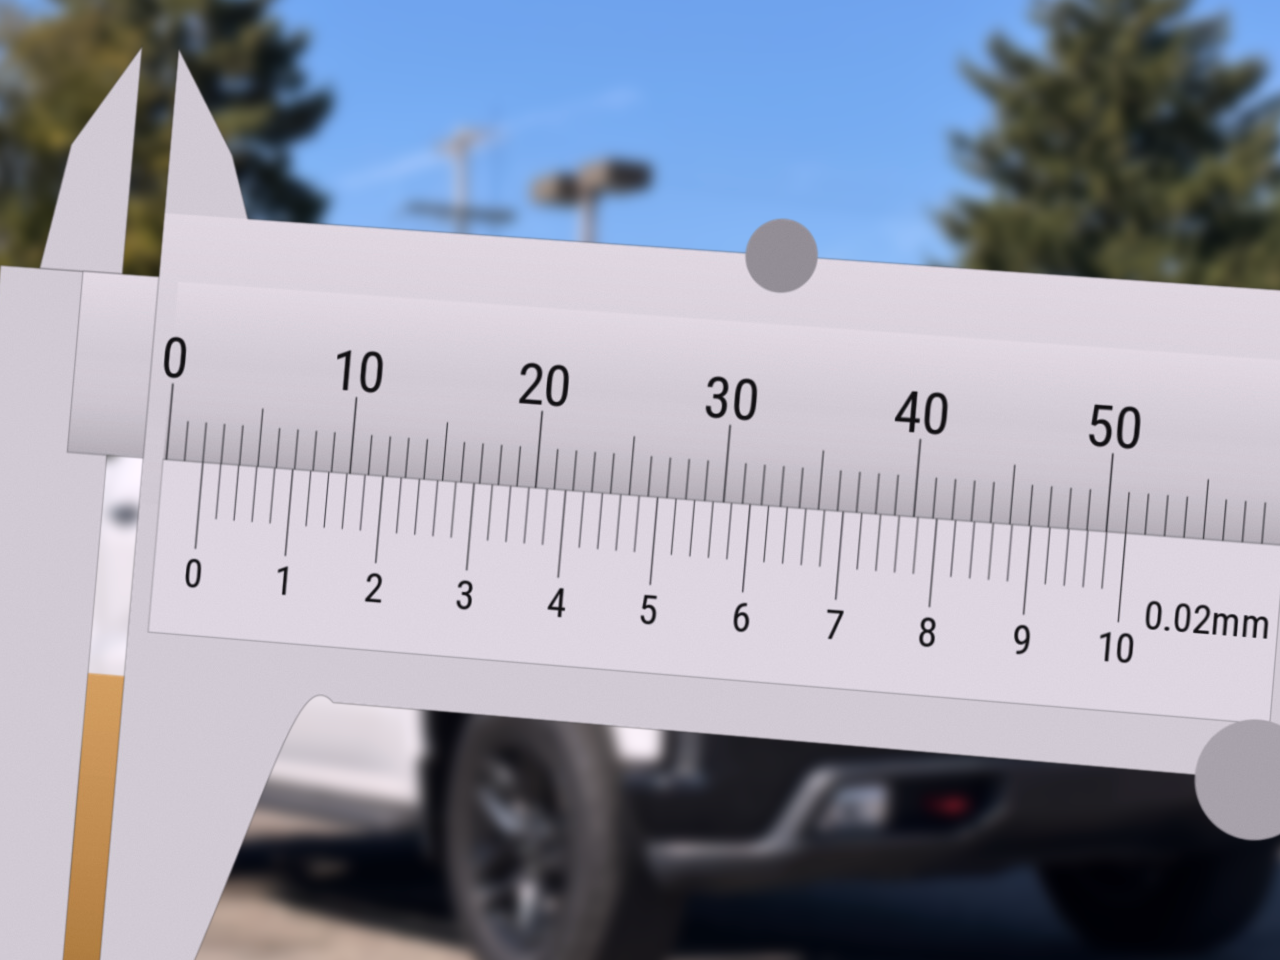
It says 2.0 mm
